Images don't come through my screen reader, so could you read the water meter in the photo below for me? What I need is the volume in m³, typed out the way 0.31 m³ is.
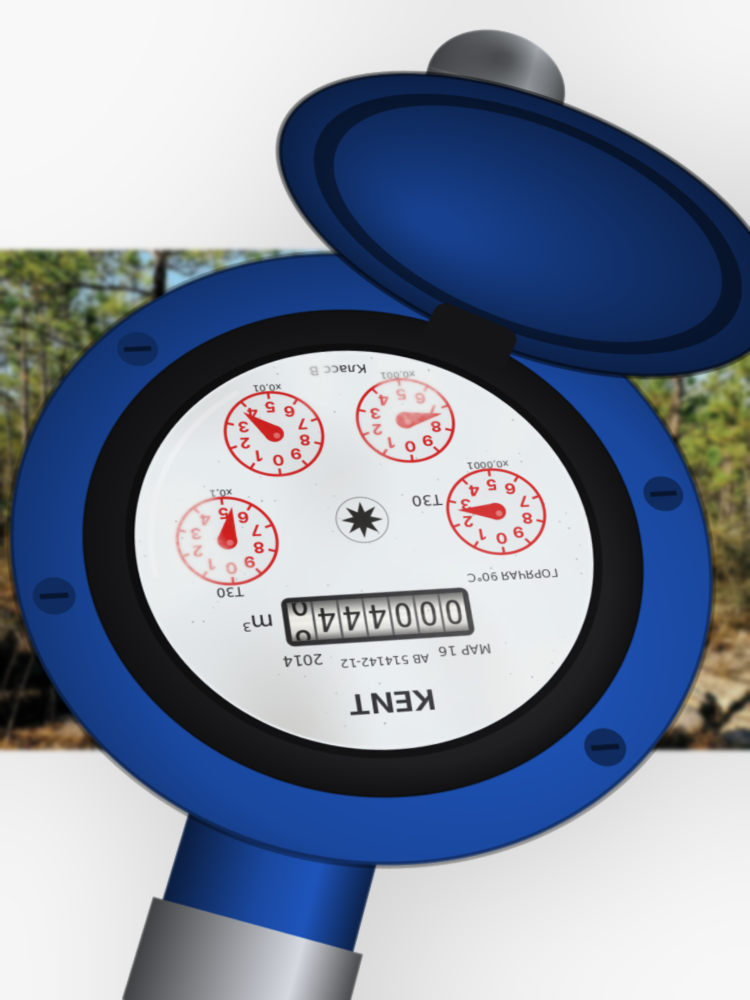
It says 4448.5372 m³
